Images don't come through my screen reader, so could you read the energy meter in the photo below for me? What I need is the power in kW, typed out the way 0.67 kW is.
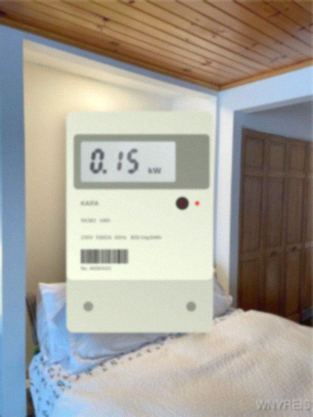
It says 0.15 kW
